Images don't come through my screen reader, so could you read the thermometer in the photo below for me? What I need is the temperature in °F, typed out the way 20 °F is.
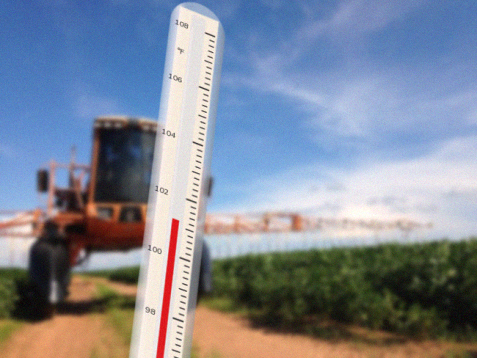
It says 101.2 °F
